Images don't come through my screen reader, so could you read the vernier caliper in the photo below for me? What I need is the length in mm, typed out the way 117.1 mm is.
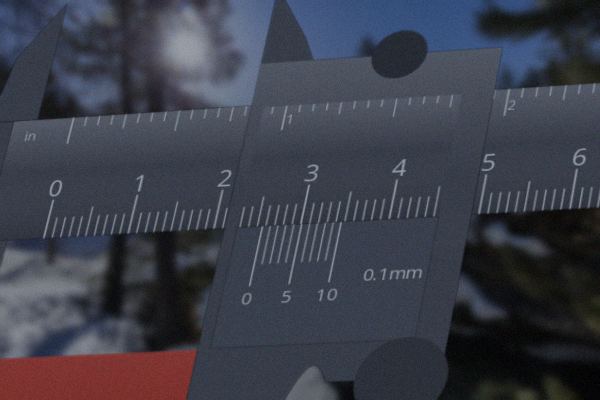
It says 25.6 mm
